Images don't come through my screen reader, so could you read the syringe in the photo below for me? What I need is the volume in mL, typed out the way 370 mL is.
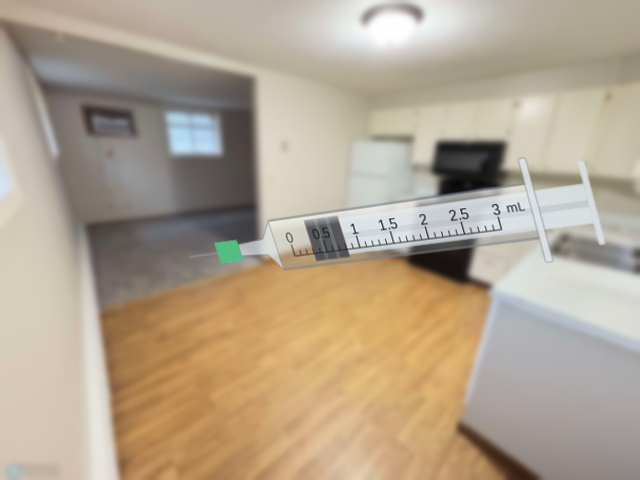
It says 0.3 mL
